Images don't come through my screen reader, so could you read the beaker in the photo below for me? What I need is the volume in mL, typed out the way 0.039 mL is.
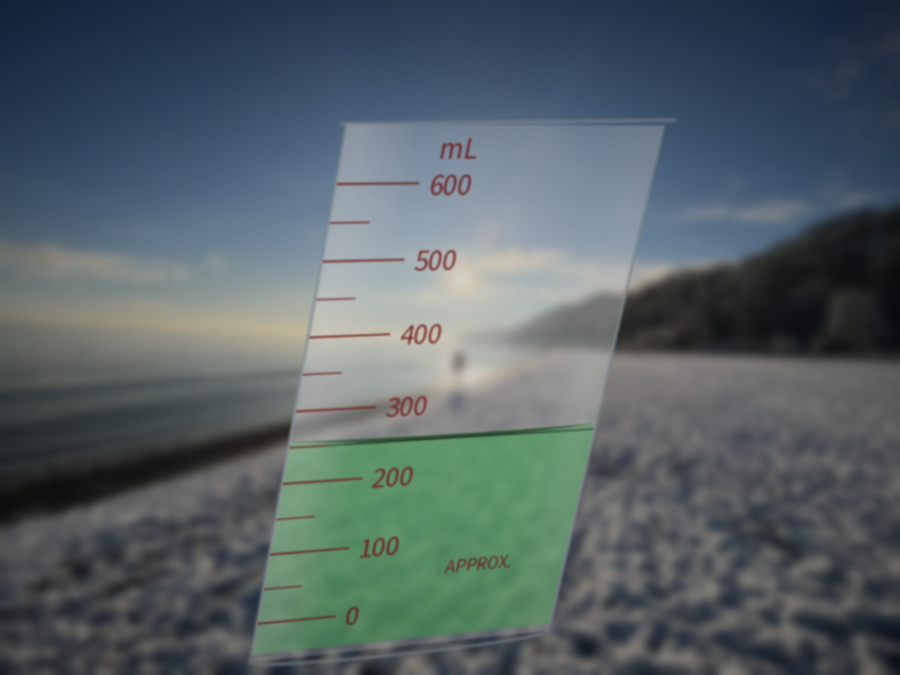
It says 250 mL
